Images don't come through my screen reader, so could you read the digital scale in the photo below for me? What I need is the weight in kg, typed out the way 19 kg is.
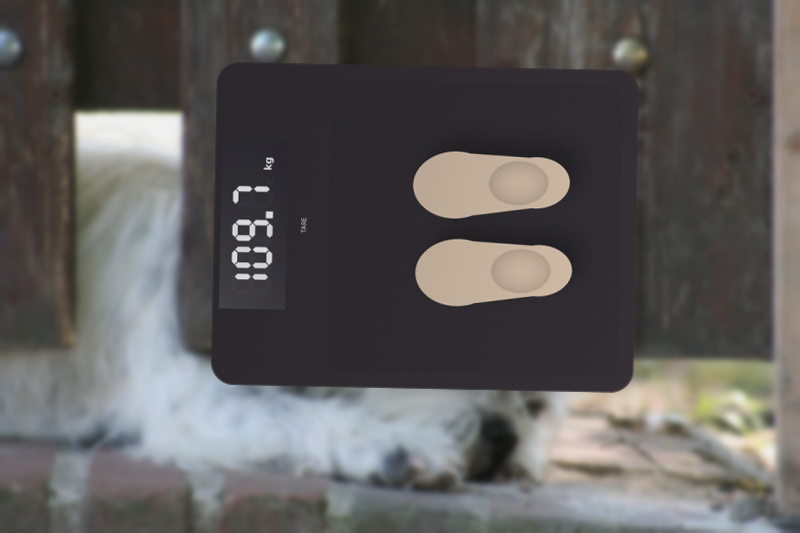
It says 109.7 kg
